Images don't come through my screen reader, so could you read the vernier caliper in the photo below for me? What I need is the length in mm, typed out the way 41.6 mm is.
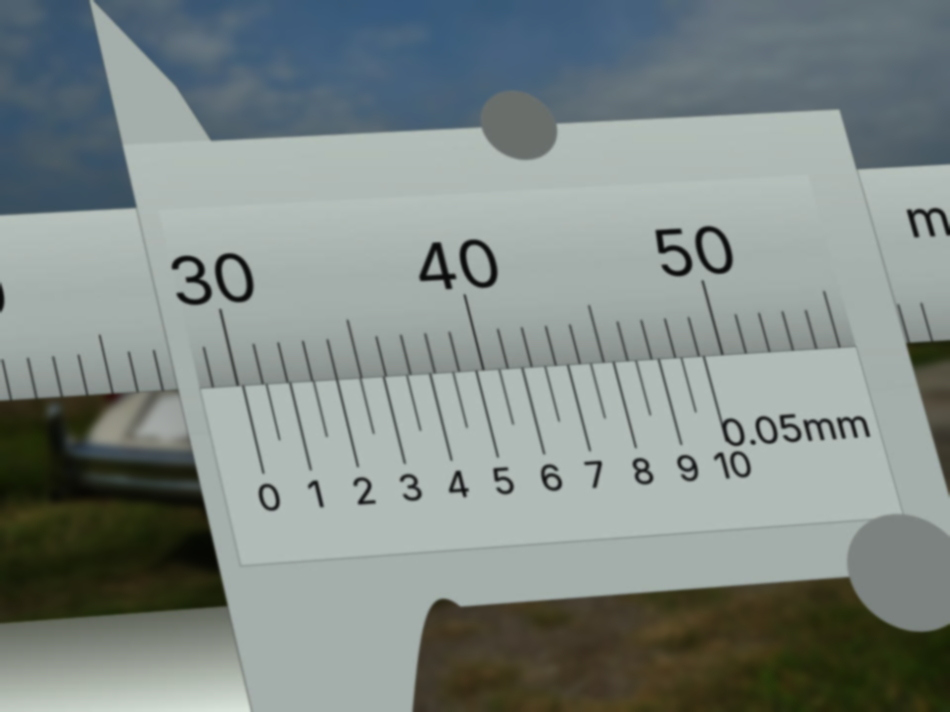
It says 30.2 mm
